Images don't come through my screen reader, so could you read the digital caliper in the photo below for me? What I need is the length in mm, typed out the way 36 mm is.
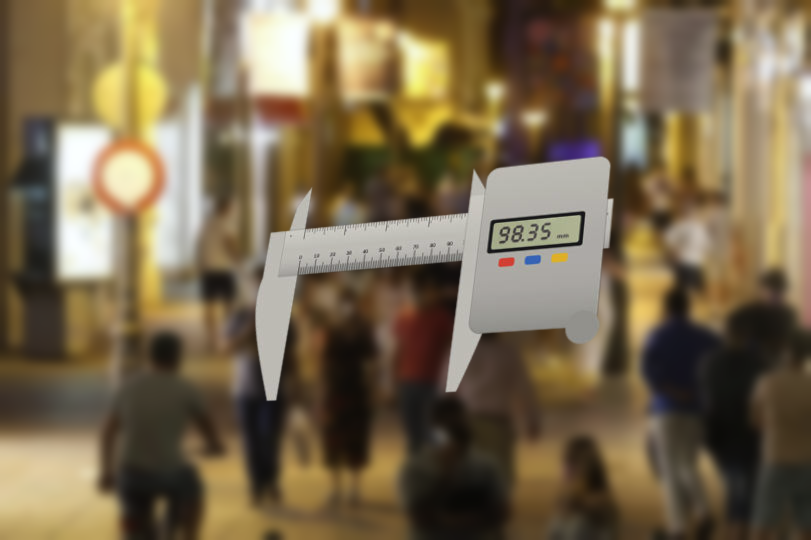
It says 98.35 mm
